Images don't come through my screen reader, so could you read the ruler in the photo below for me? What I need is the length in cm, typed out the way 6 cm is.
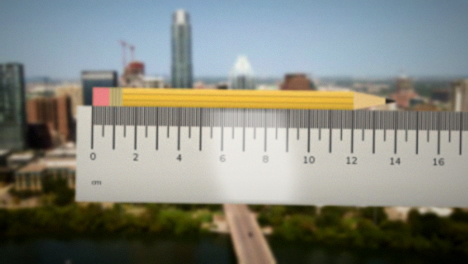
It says 14 cm
